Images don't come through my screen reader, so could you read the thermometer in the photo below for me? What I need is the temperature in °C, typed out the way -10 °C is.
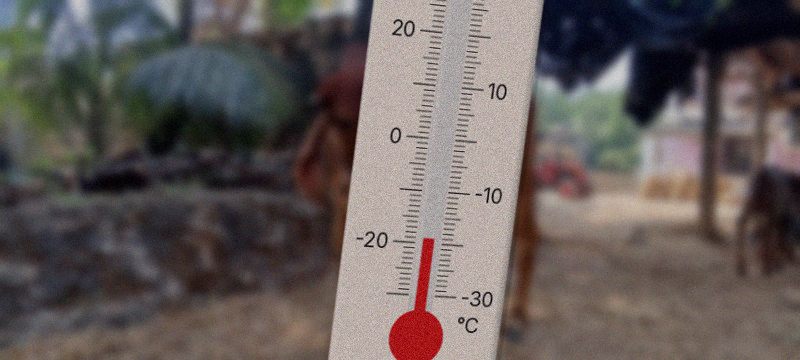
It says -19 °C
